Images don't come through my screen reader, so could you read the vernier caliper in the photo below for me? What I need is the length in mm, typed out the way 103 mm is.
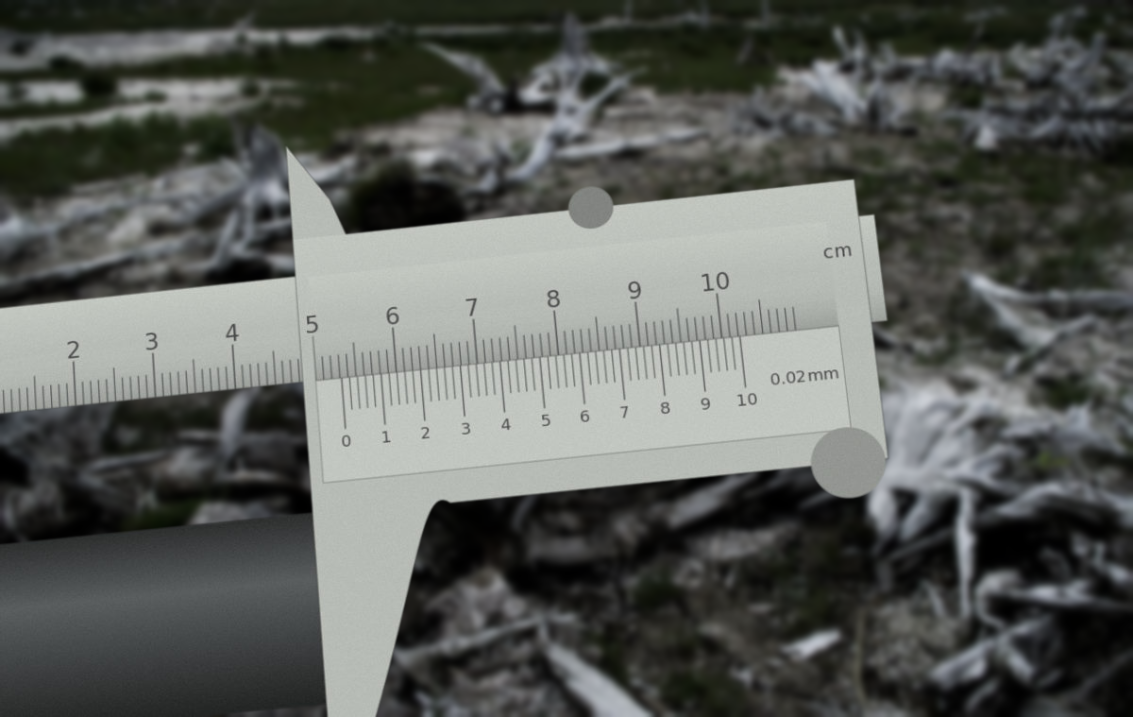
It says 53.2 mm
